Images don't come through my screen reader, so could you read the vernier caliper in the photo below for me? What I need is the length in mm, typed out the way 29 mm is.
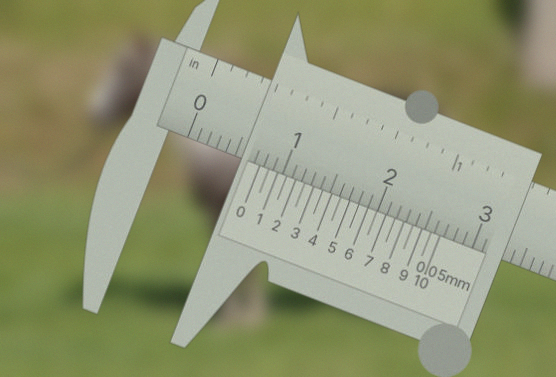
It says 7.6 mm
